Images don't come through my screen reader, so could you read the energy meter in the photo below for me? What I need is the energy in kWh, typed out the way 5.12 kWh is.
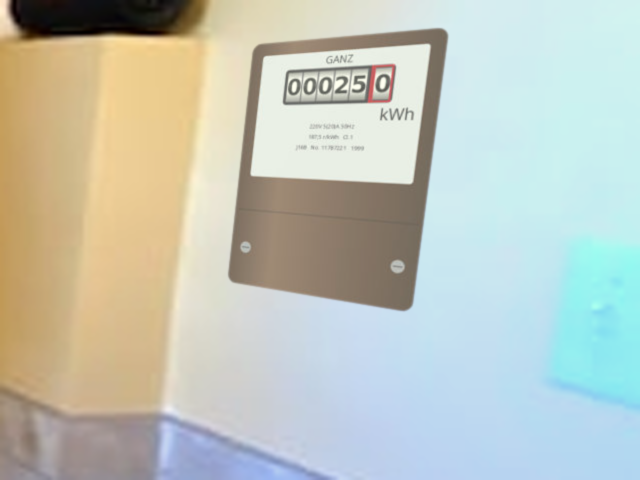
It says 25.0 kWh
